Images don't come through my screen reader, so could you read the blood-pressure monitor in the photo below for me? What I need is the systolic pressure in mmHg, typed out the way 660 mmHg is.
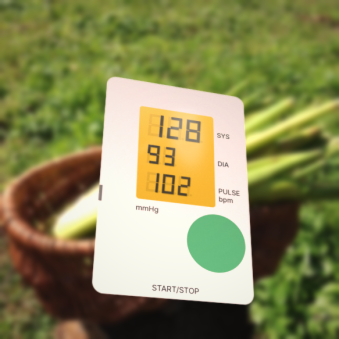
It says 128 mmHg
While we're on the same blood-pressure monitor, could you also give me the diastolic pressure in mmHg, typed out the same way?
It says 93 mmHg
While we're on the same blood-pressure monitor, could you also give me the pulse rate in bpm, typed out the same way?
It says 102 bpm
